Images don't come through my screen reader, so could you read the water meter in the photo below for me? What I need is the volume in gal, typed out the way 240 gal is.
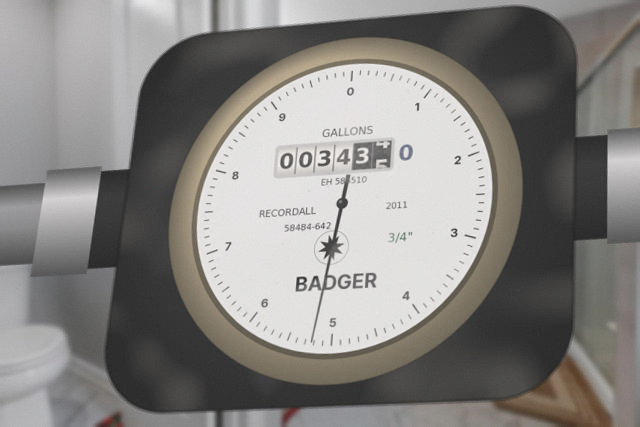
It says 34345.2 gal
